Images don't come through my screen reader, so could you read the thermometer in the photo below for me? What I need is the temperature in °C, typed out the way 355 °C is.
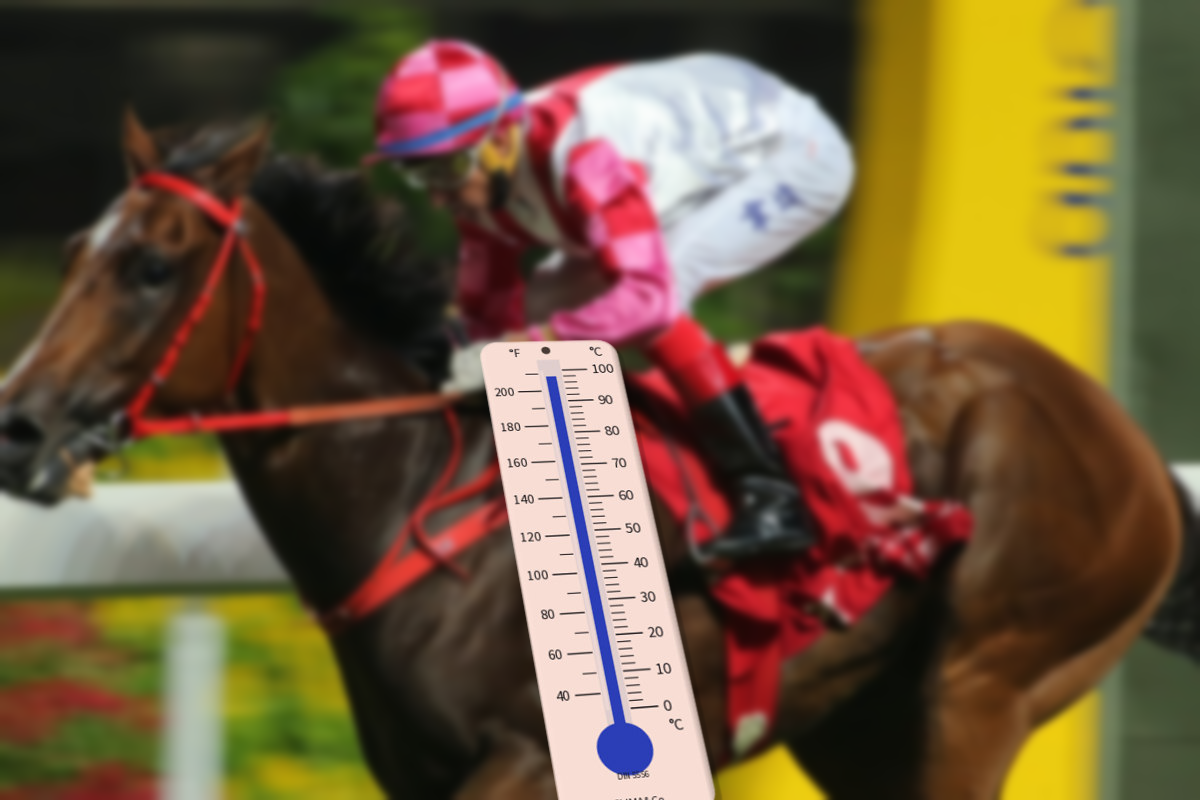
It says 98 °C
